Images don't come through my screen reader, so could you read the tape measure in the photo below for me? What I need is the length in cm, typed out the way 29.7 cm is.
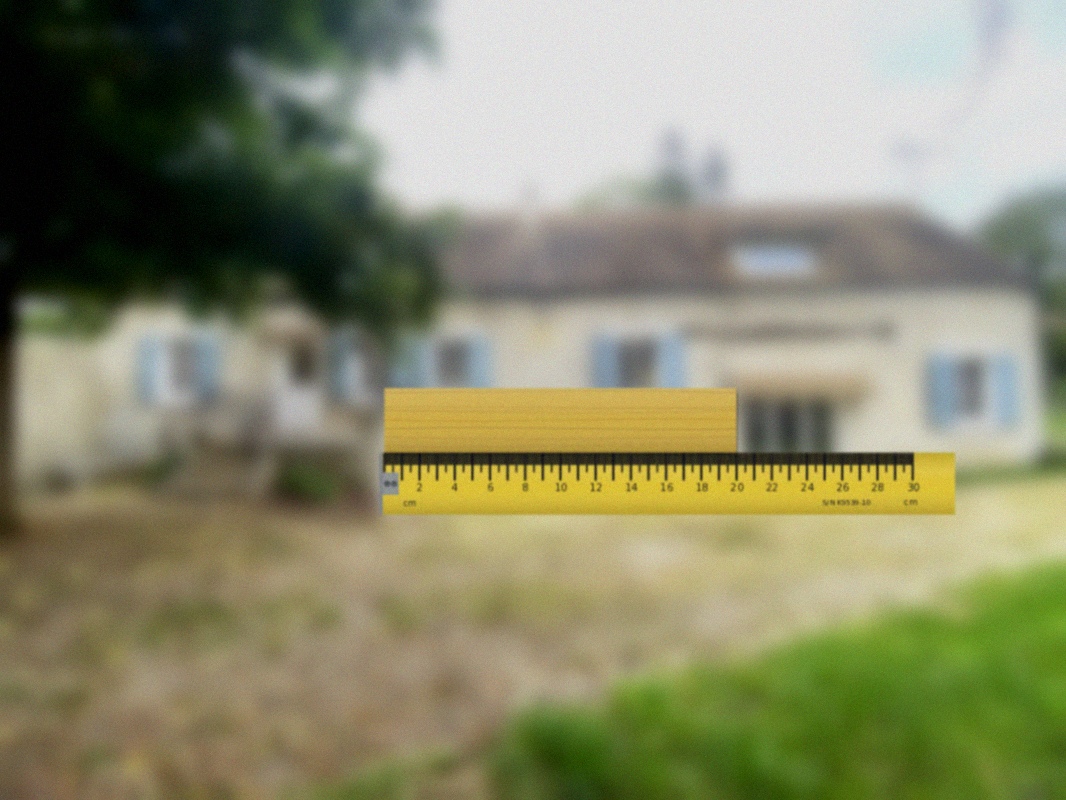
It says 20 cm
